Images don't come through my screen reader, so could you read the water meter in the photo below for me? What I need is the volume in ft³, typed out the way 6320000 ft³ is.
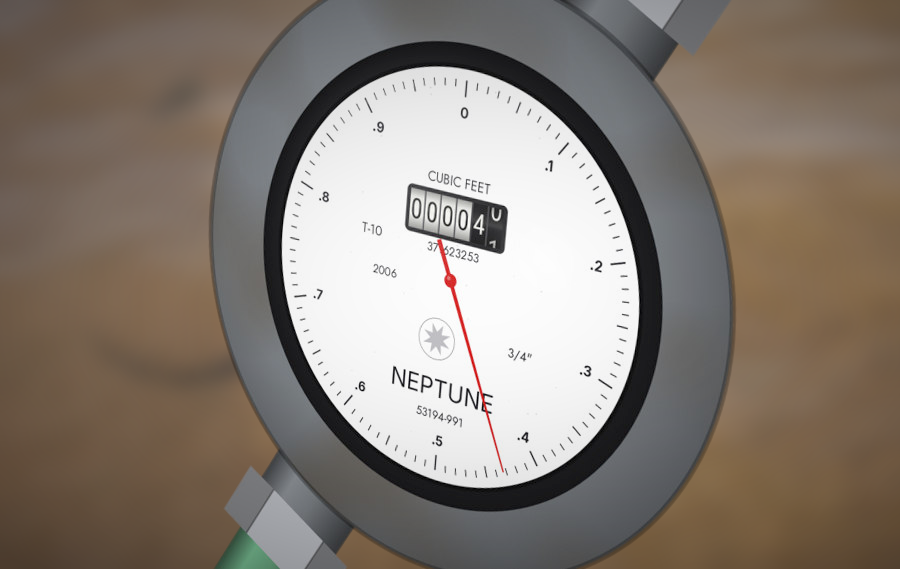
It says 40.43 ft³
